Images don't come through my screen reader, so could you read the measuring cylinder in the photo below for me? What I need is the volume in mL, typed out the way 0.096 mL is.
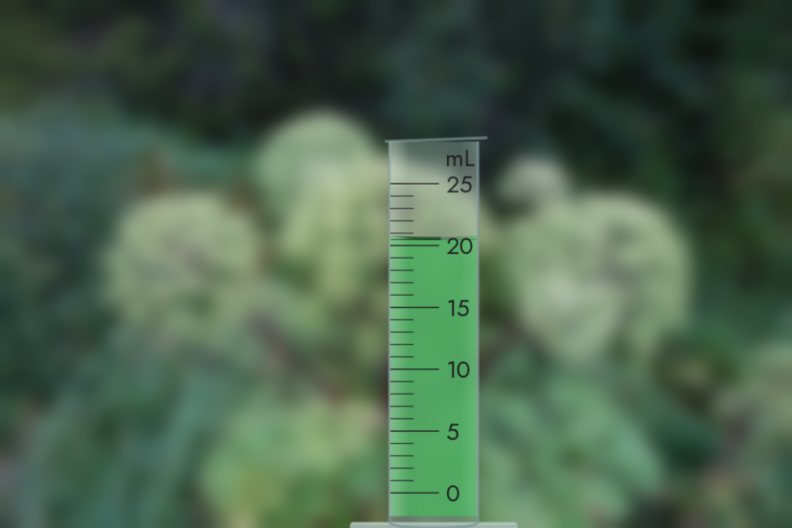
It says 20.5 mL
